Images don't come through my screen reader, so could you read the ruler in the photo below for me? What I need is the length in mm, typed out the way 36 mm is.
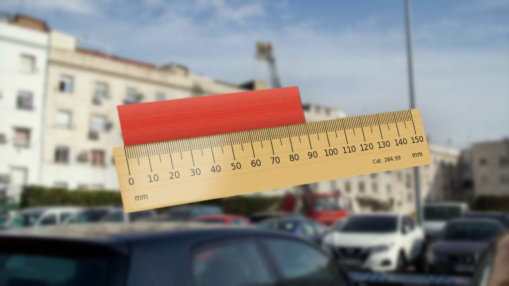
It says 90 mm
